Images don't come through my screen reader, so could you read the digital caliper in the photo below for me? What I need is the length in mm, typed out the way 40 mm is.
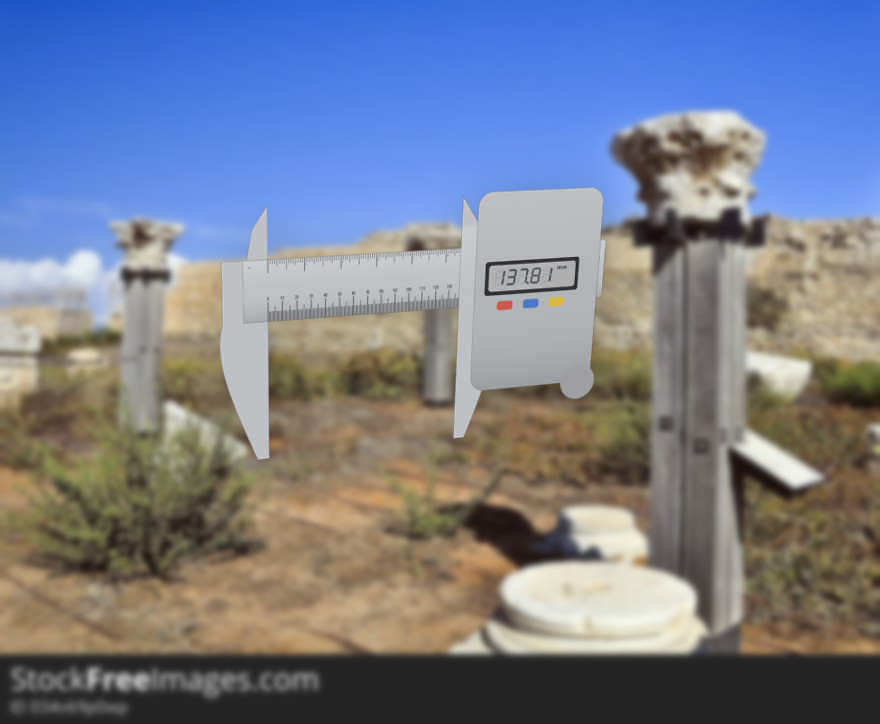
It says 137.81 mm
